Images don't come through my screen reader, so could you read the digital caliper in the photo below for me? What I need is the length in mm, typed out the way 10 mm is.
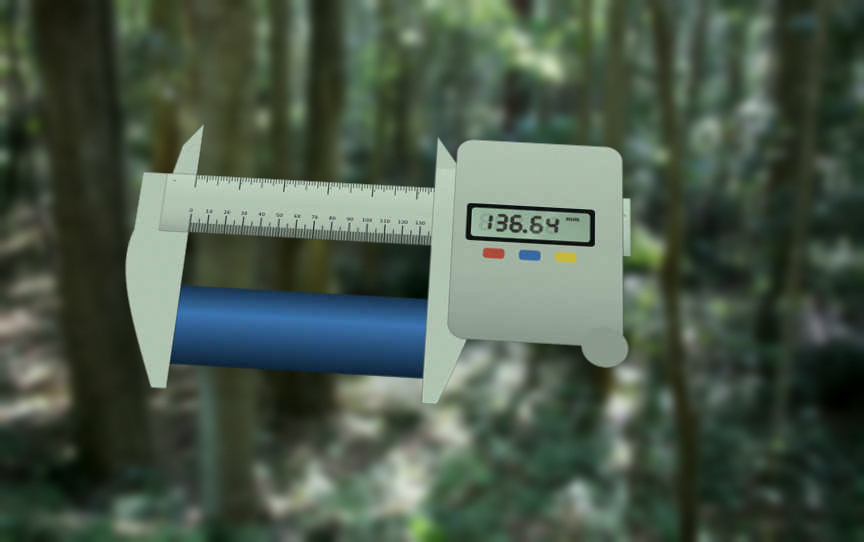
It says 136.64 mm
